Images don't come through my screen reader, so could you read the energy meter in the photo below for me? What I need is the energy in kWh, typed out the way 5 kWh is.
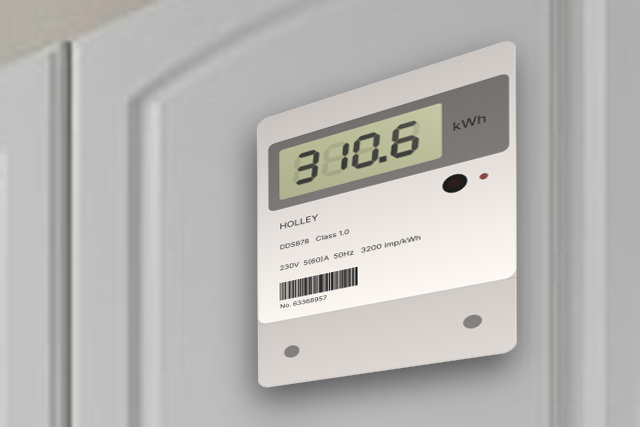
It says 310.6 kWh
